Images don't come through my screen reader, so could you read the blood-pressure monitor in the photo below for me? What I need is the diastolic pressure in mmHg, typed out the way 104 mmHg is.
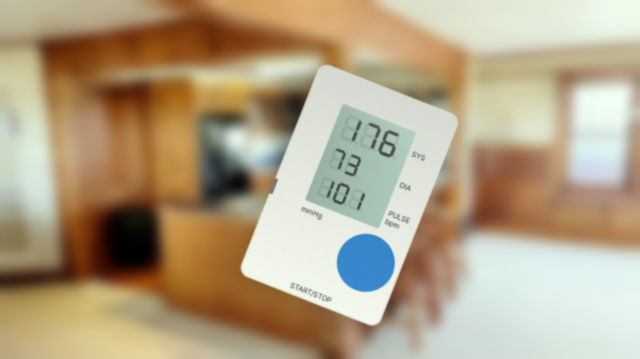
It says 73 mmHg
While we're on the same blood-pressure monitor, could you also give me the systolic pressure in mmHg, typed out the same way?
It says 176 mmHg
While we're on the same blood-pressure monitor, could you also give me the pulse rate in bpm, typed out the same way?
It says 101 bpm
